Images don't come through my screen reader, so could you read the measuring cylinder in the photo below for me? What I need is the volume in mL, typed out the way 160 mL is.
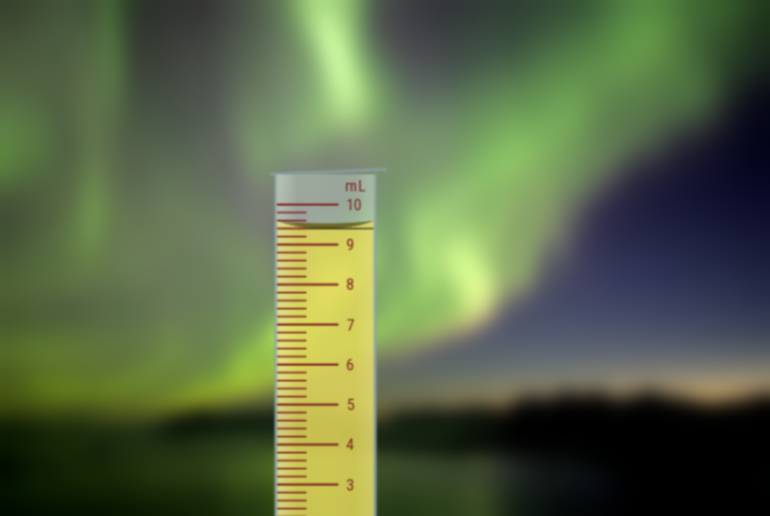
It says 9.4 mL
